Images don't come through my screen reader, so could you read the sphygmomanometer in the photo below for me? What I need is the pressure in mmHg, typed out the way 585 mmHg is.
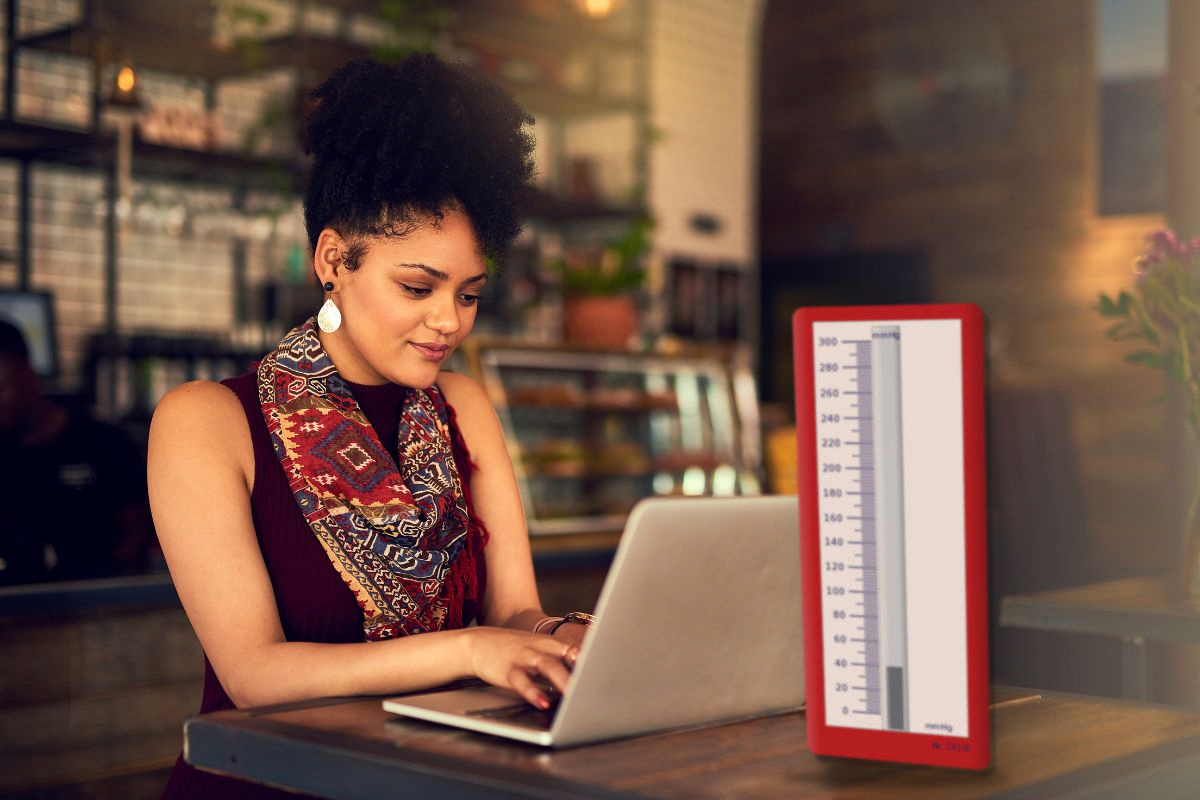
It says 40 mmHg
